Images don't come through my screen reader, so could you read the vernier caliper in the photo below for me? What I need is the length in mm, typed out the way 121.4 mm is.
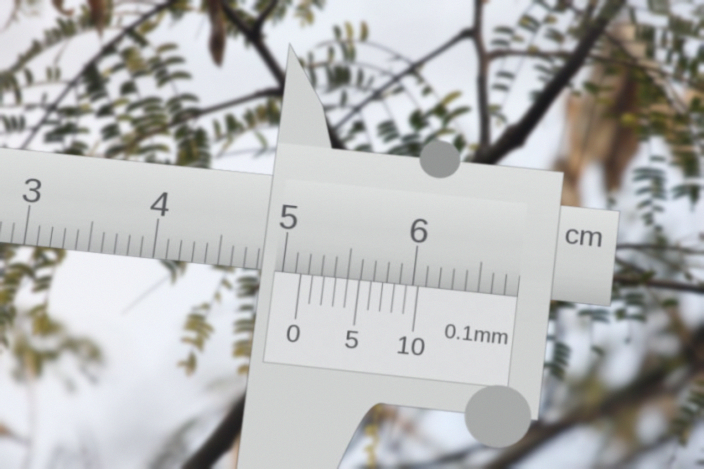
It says 51.4 mm
